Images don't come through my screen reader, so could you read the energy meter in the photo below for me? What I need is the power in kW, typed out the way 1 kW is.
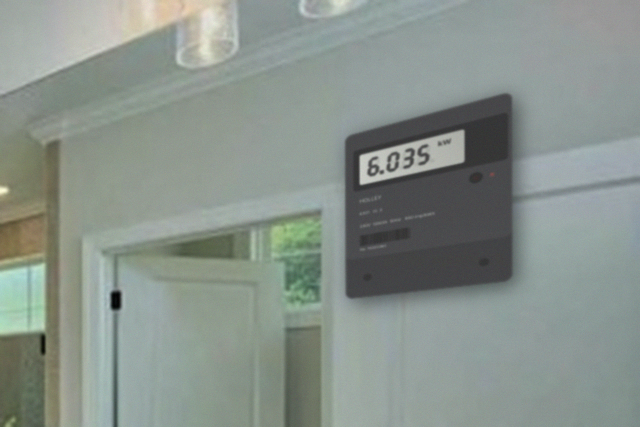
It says 6.035 kW
